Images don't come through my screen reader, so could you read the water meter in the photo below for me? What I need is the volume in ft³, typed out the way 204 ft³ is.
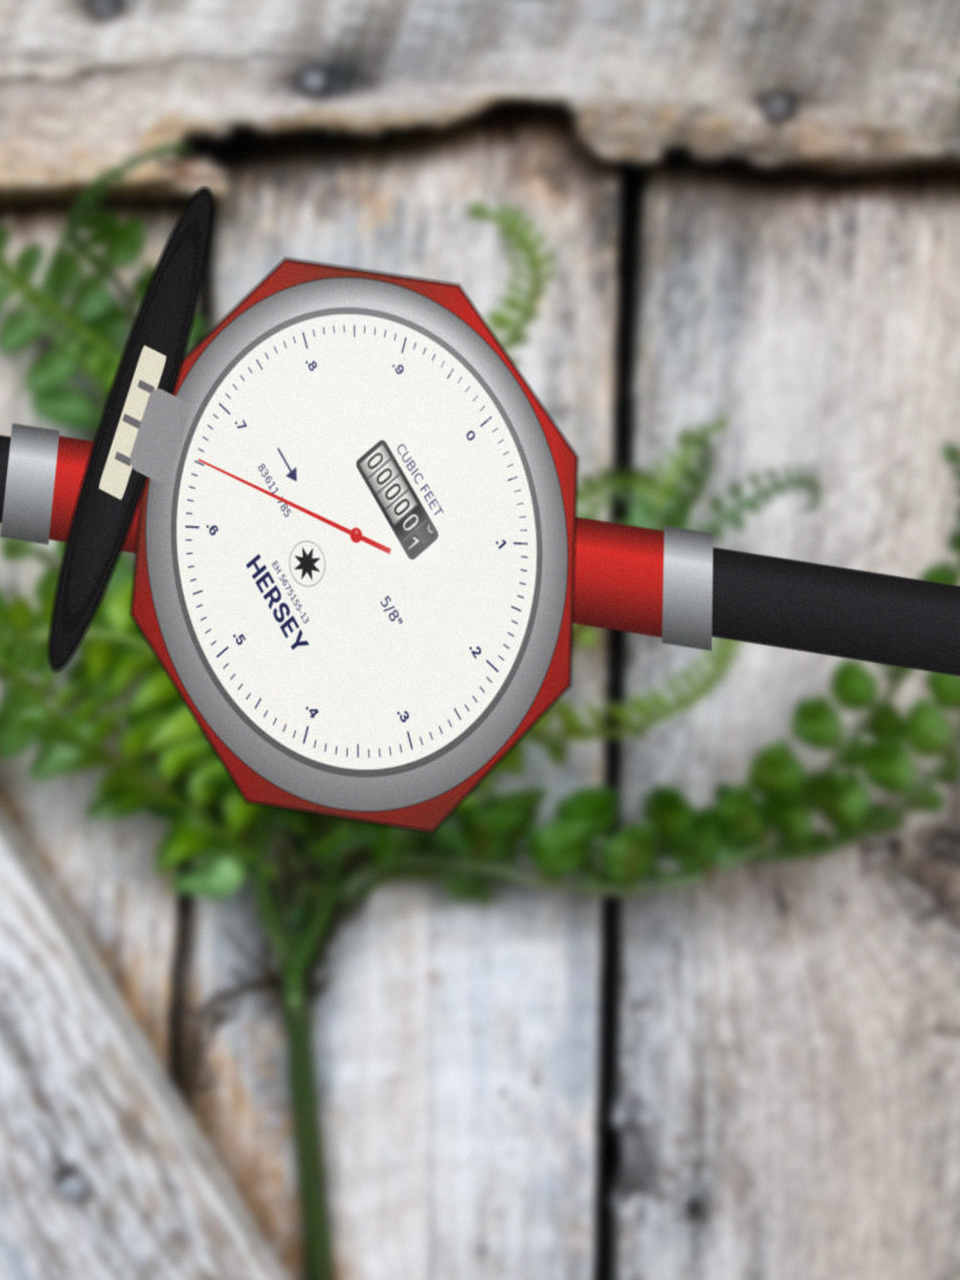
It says 0.65 ft³
